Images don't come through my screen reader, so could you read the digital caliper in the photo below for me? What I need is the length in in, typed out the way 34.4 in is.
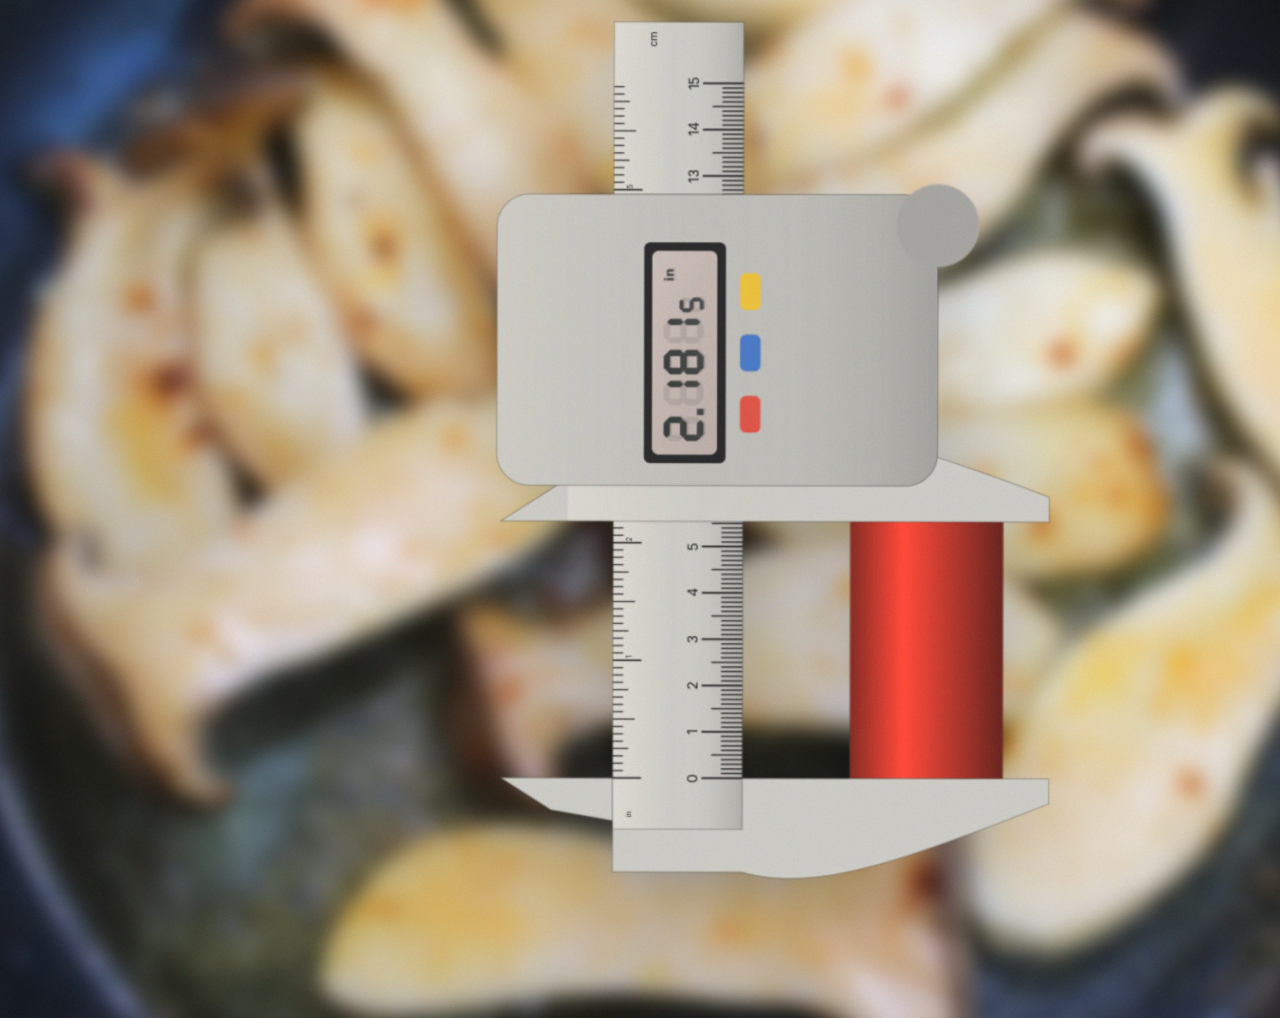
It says 2.1815 in
